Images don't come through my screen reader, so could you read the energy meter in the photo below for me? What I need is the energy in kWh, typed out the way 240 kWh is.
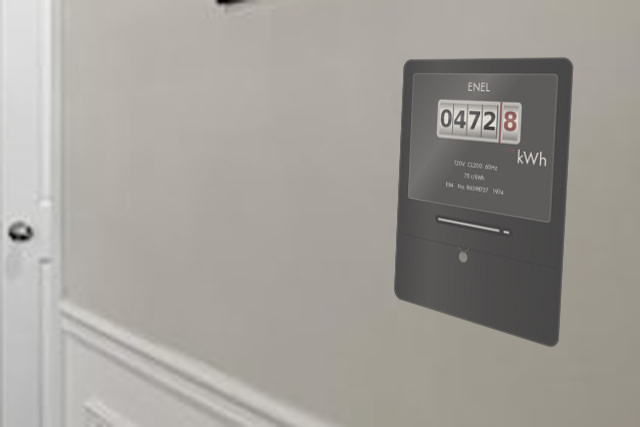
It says 472.8 kWh
